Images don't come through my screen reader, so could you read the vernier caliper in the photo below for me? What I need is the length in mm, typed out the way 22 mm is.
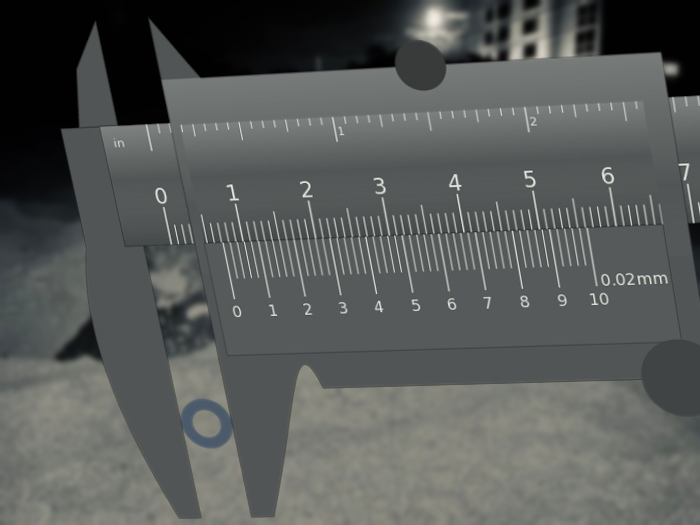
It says 7.2 mm
